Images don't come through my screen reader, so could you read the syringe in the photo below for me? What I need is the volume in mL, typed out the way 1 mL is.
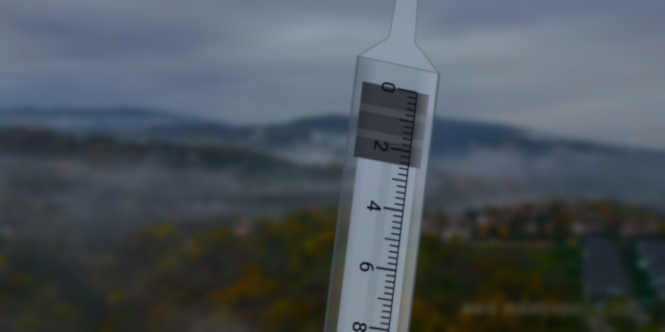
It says 0 mL
